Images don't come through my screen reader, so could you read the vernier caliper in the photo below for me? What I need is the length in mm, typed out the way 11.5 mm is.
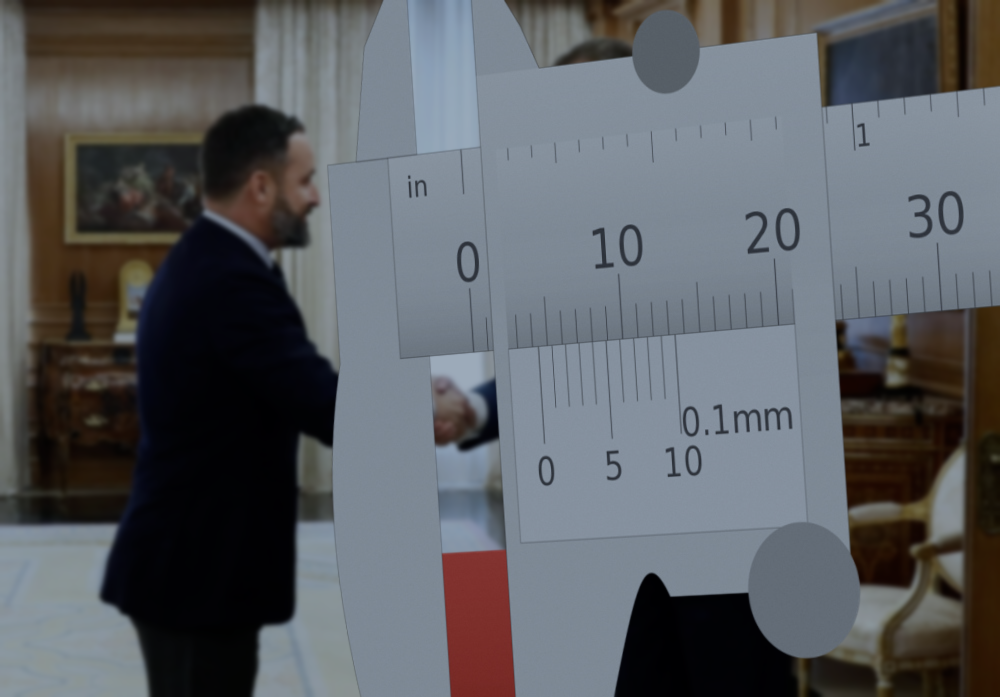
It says 4.4 mm
